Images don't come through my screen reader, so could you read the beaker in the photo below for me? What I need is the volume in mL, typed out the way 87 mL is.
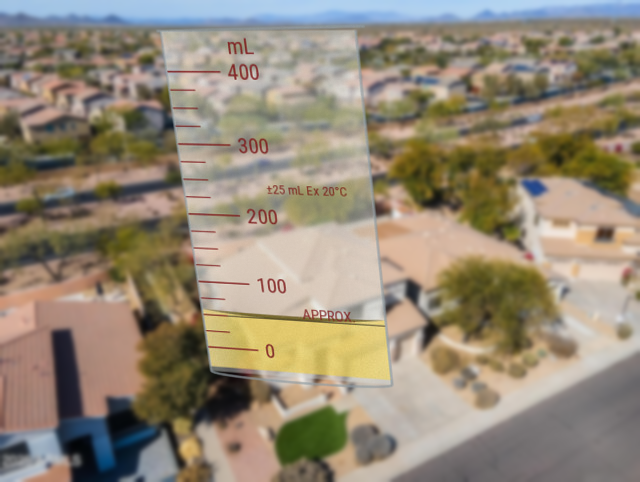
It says 50 mL
